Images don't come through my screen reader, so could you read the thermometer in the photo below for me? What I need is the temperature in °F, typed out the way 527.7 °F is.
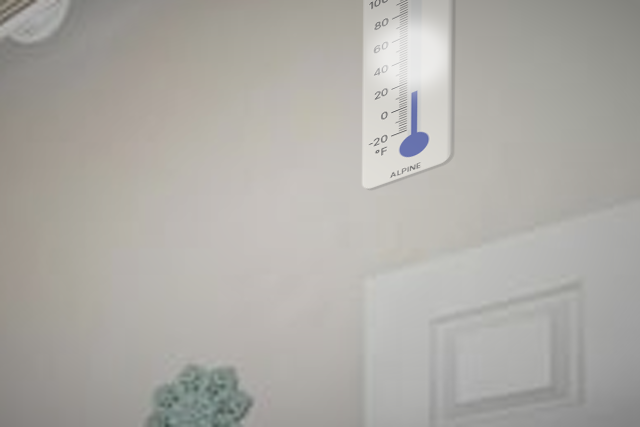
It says 10 °F
